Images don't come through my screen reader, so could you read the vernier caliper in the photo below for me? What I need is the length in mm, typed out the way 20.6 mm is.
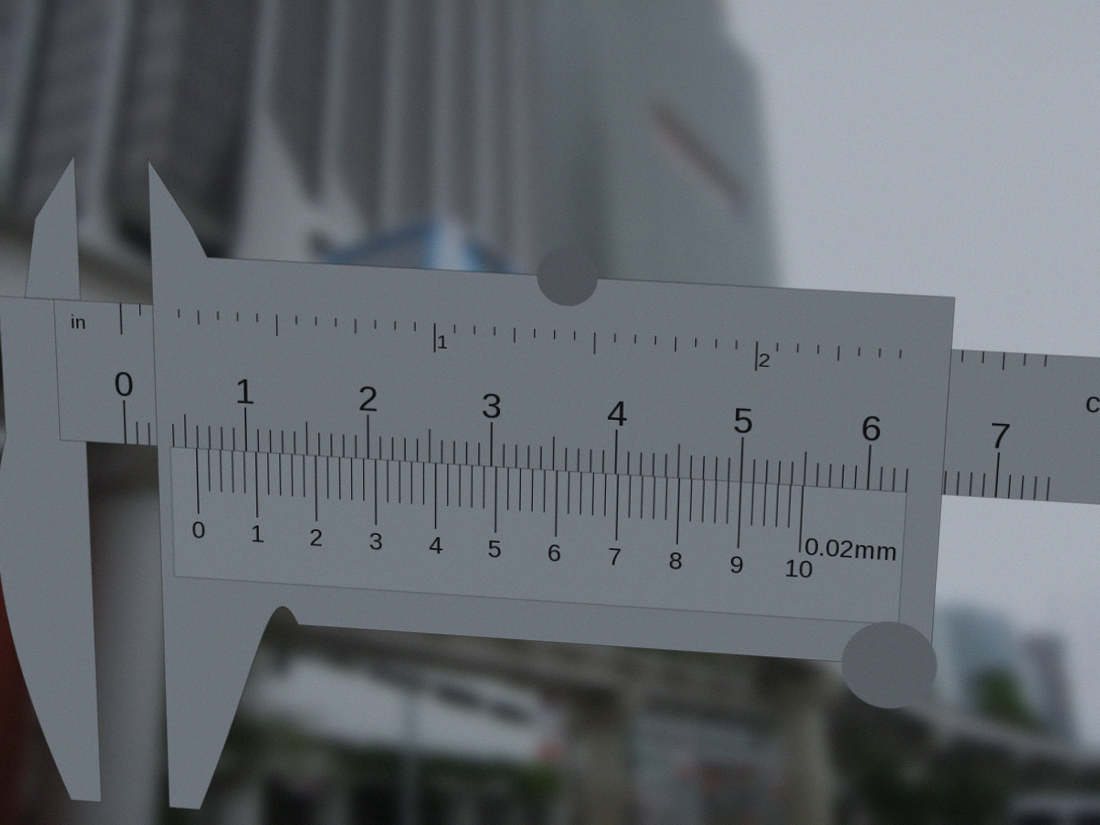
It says 5.9 mm
